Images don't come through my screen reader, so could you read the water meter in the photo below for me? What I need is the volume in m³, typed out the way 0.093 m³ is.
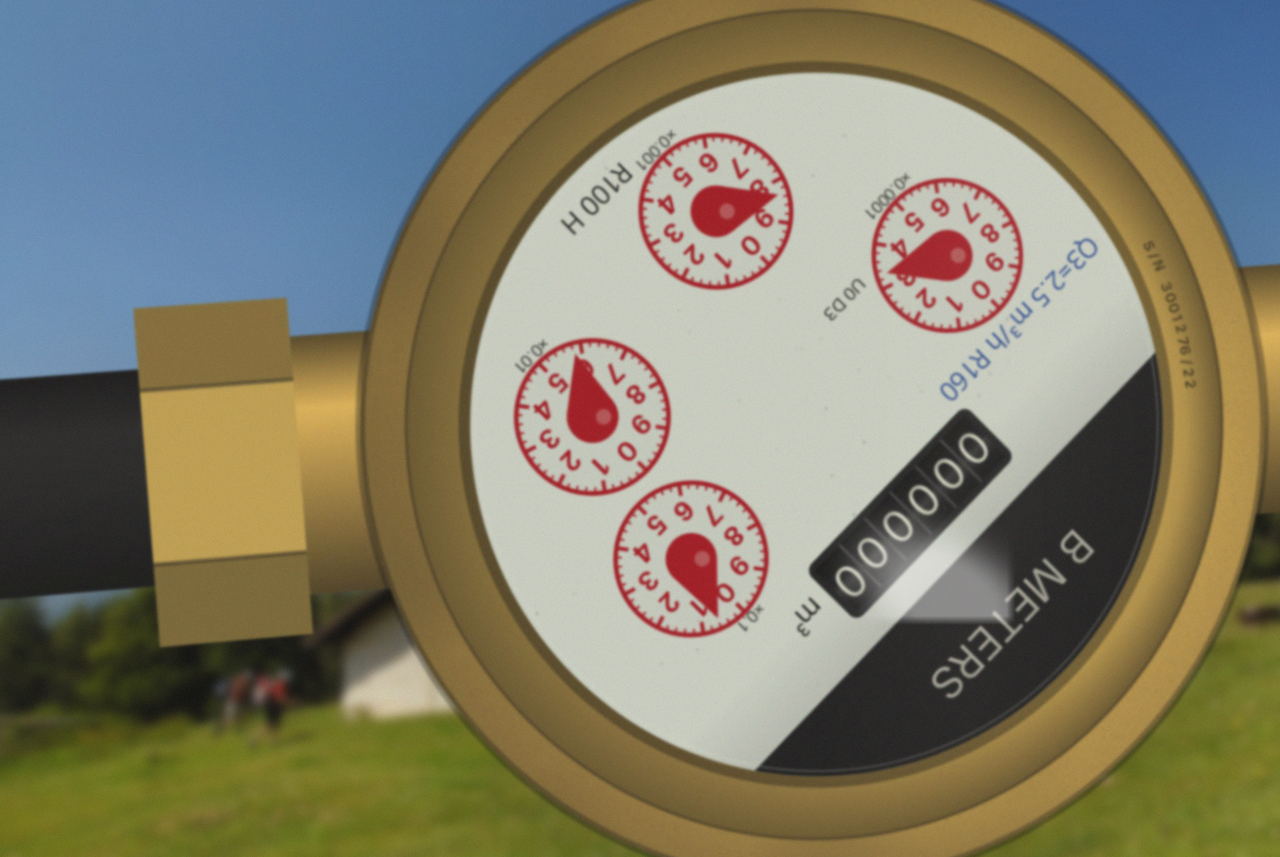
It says 0.0583 m³
